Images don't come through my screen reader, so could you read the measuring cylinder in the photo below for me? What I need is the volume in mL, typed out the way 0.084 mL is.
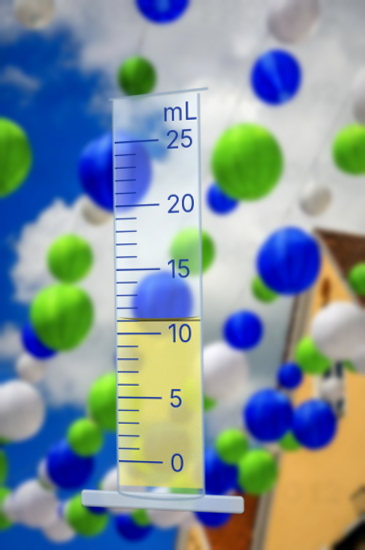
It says 11 mL
